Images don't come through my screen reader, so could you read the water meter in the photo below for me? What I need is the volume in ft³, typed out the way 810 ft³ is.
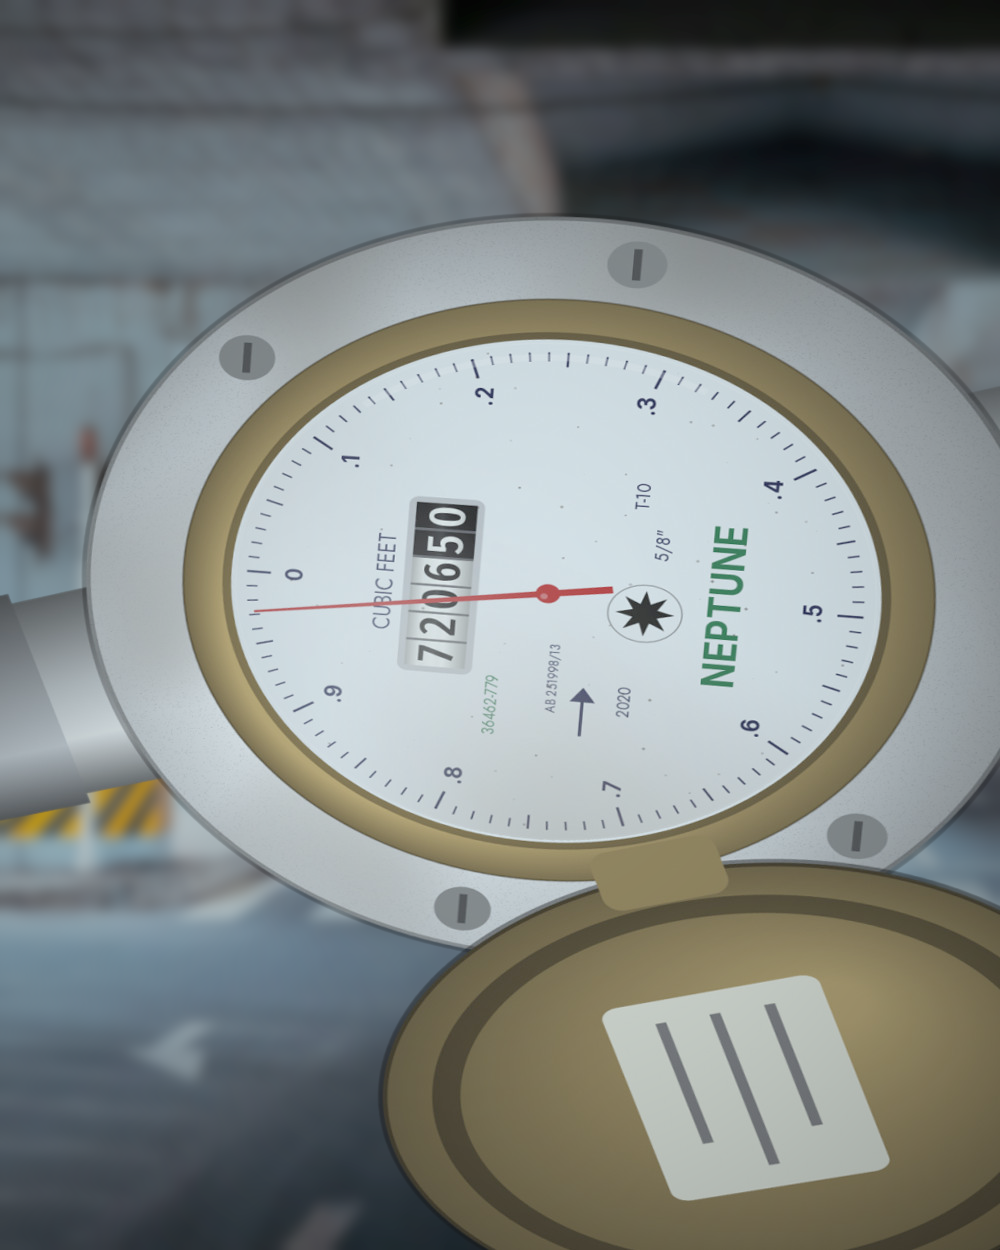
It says 720649.97 ft³
